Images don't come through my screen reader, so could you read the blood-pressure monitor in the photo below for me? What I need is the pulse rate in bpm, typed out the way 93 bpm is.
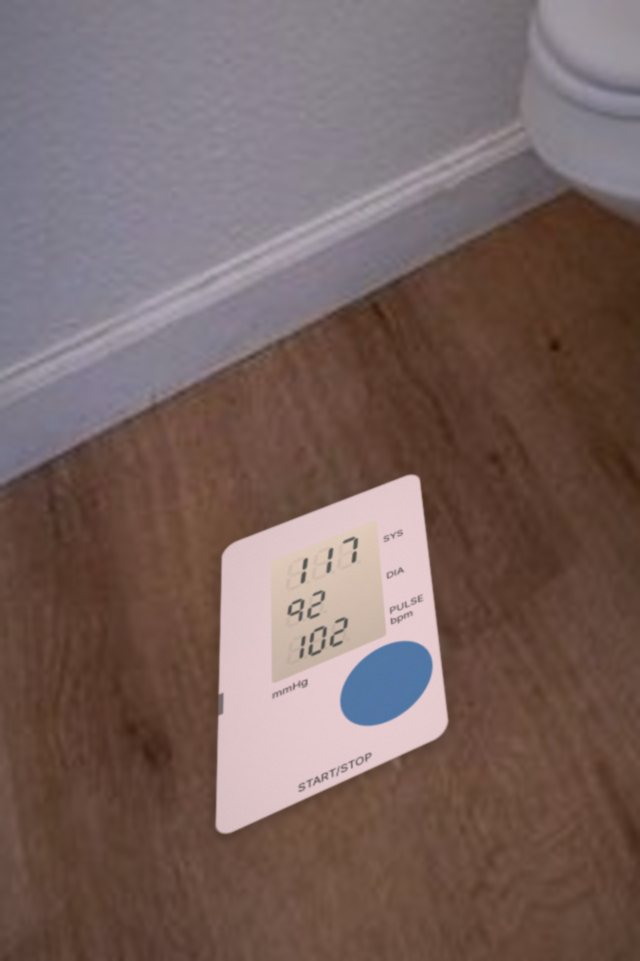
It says 102 bpm
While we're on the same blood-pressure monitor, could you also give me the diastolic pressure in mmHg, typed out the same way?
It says 92 mmHg
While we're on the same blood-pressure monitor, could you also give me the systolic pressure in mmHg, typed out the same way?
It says 117 mmHg
